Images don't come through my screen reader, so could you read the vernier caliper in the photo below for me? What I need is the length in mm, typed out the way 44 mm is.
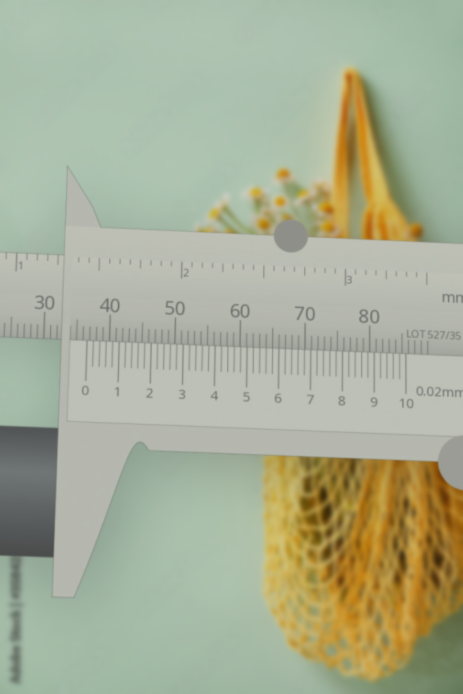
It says 36.6 mm
